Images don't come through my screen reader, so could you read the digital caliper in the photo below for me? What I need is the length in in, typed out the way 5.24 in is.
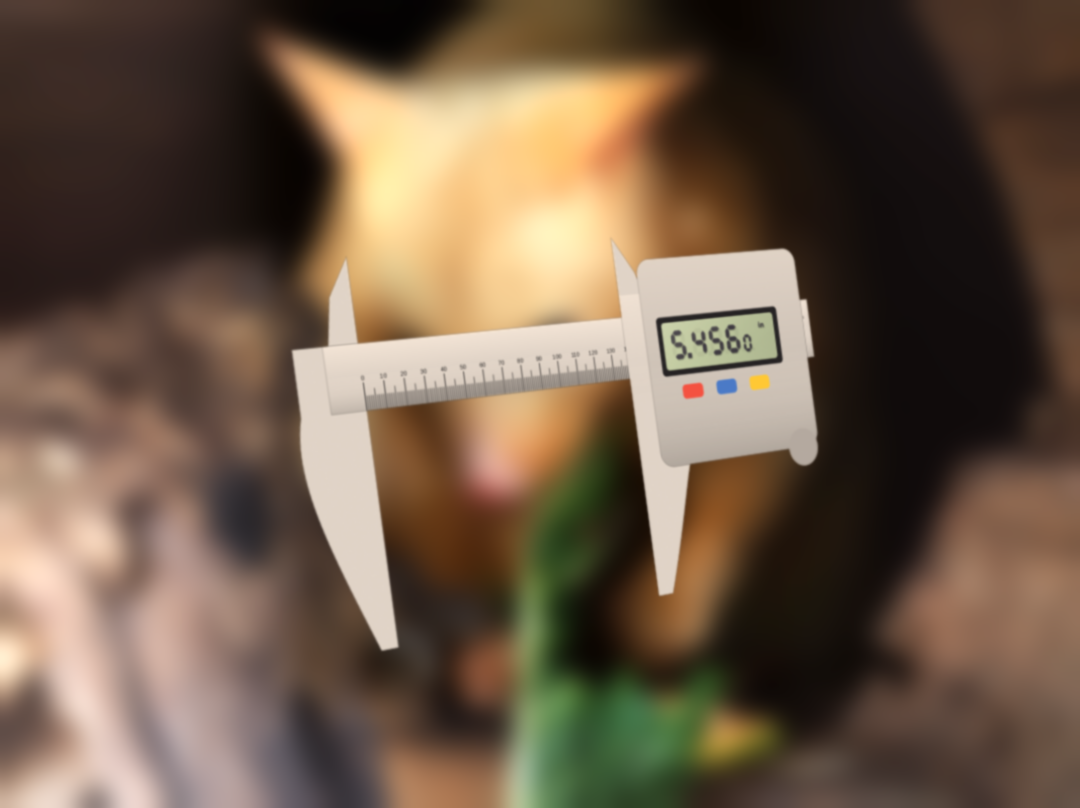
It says 5.4560 in
